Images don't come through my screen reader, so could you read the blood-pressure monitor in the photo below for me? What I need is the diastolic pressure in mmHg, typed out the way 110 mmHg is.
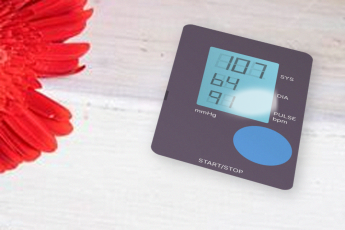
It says 64 mmHg
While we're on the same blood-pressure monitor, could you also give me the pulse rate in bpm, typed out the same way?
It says 91 bpm
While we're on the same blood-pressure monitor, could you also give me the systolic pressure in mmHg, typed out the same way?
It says 107 mmHg
